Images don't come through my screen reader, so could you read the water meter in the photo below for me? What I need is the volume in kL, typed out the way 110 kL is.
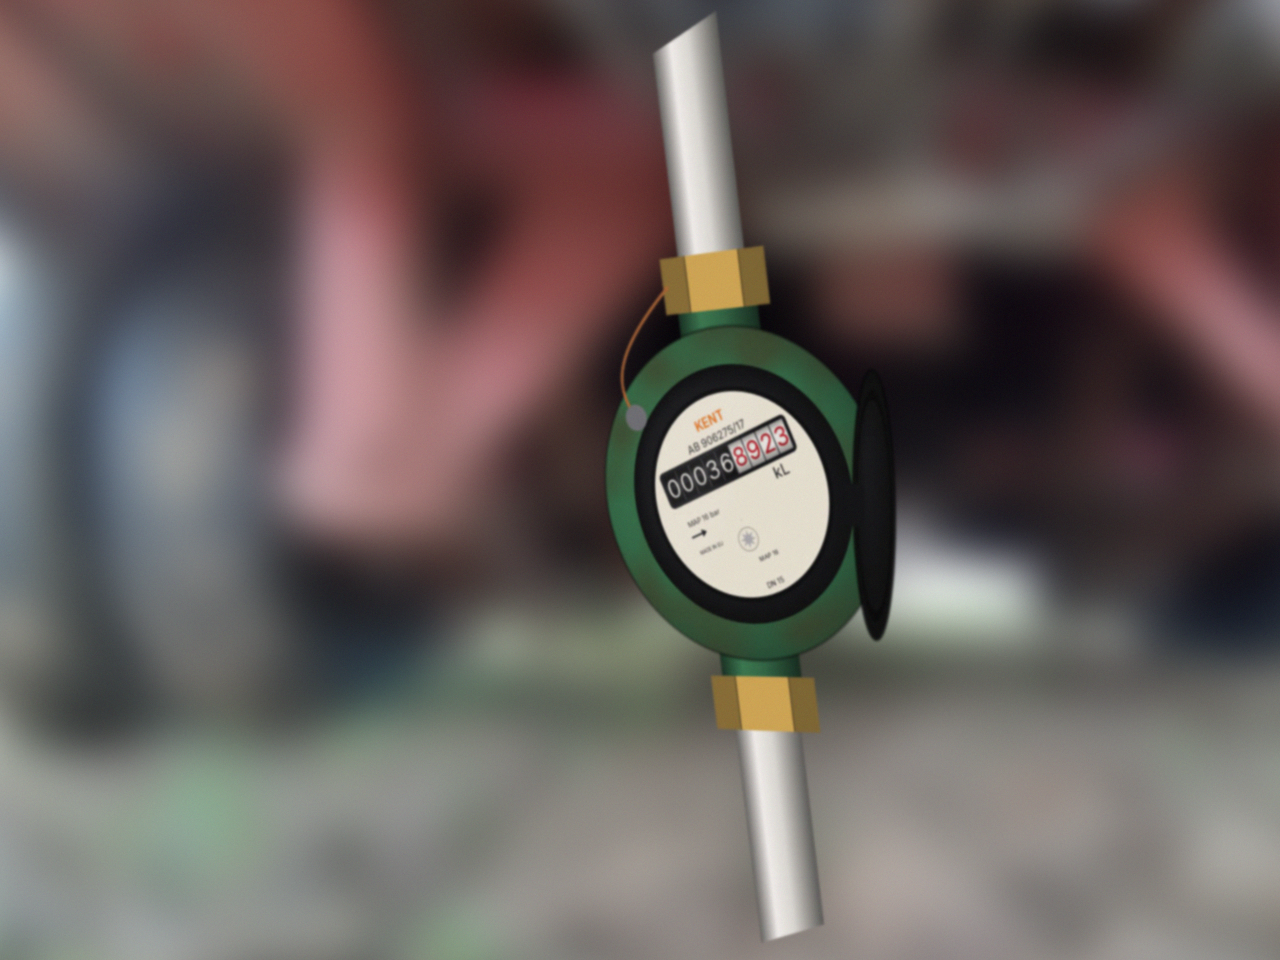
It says 36.8923 kL
